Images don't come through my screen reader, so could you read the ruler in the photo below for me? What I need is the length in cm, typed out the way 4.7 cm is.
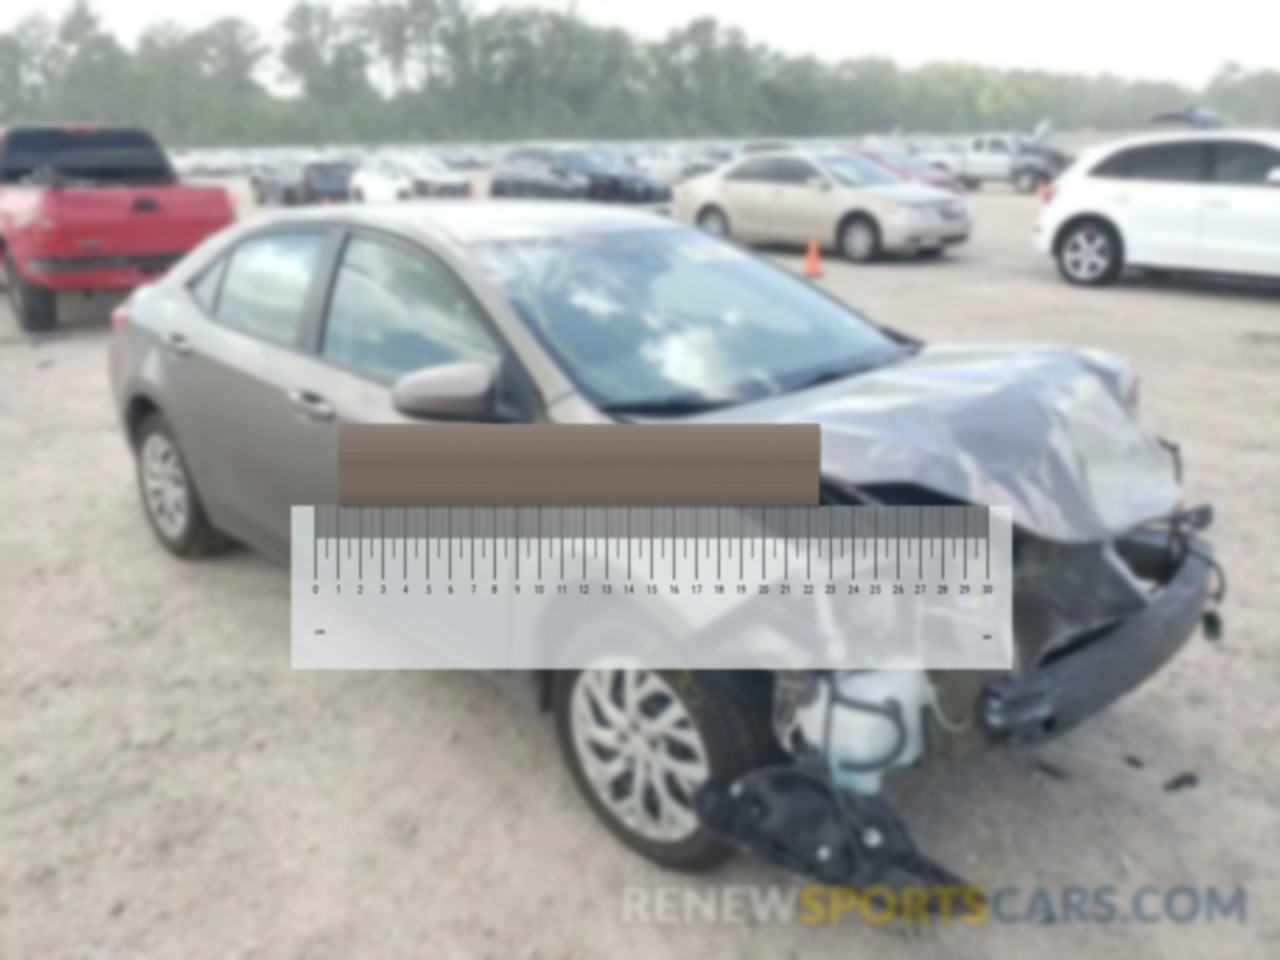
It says 21.5 cm
